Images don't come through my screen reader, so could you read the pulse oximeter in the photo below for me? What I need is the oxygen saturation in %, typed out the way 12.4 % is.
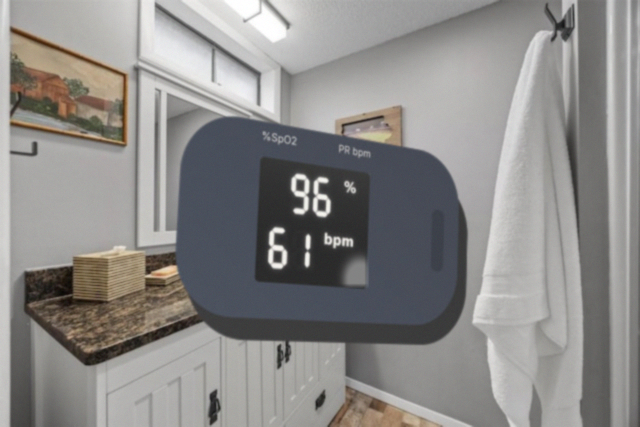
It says 96 %
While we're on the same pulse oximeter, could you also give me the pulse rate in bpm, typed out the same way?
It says 61 bpm
